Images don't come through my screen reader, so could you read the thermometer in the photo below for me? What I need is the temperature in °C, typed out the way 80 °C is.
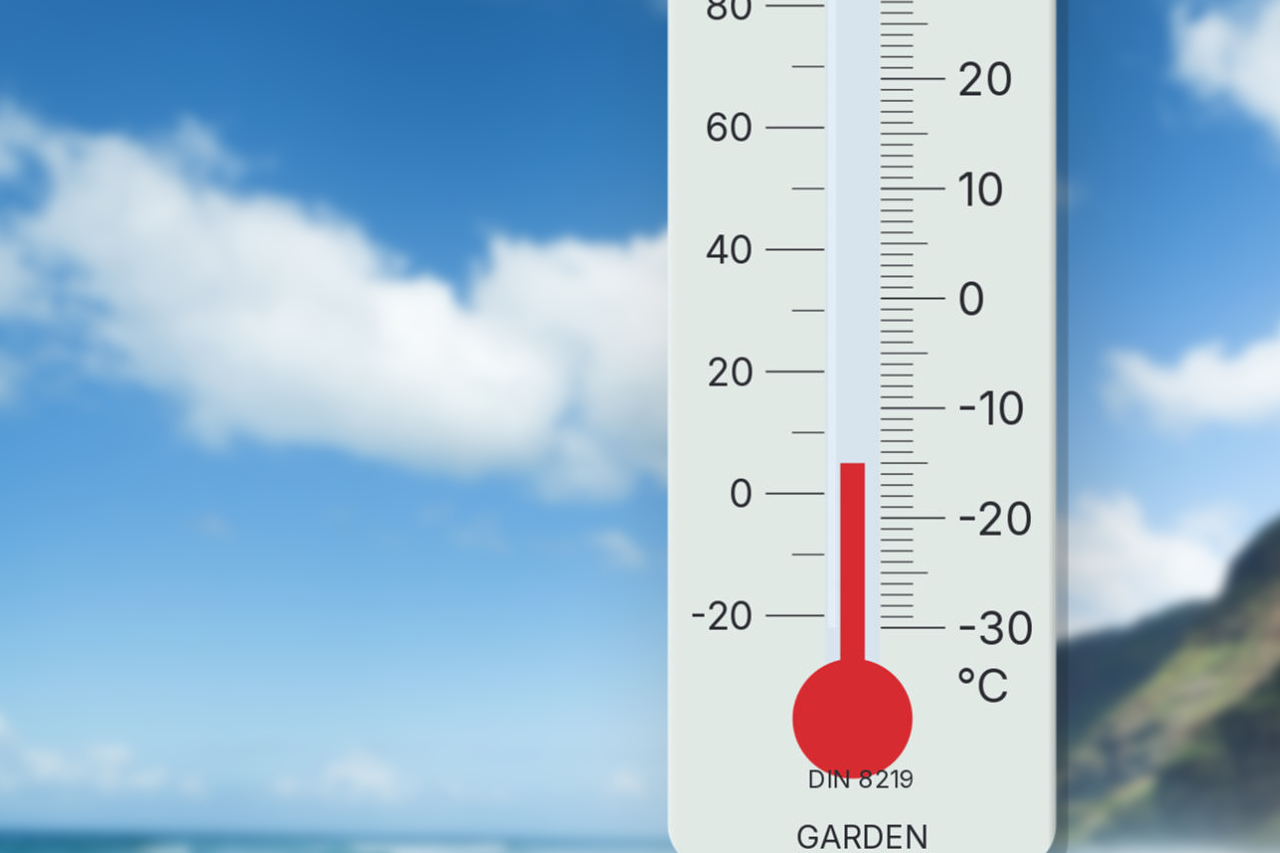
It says -15 °C
